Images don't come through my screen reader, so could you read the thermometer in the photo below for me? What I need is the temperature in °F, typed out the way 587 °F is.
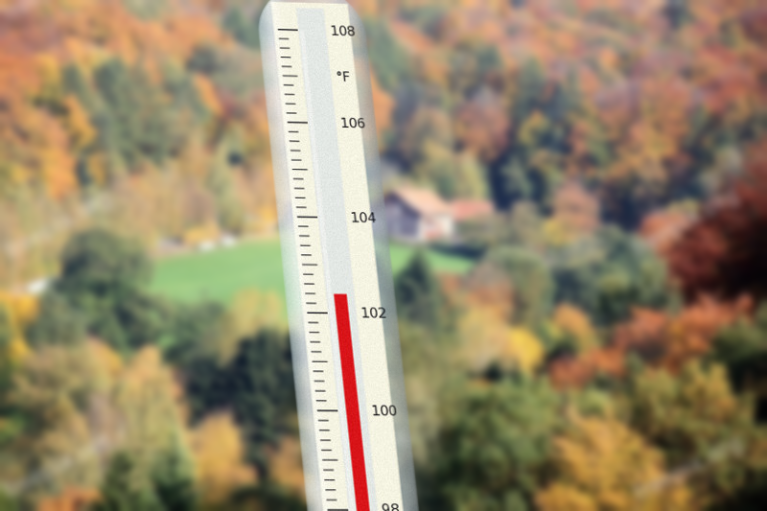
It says 102.4 °F
